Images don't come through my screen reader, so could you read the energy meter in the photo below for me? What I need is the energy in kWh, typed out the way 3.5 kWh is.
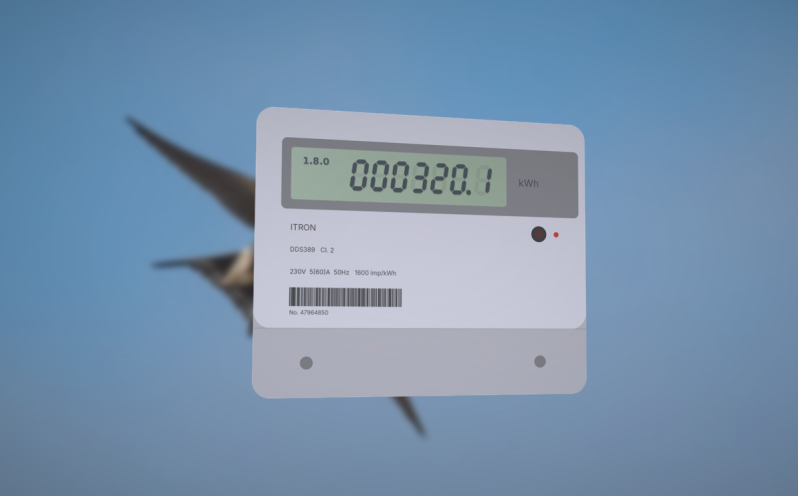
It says 320.1 kWh
